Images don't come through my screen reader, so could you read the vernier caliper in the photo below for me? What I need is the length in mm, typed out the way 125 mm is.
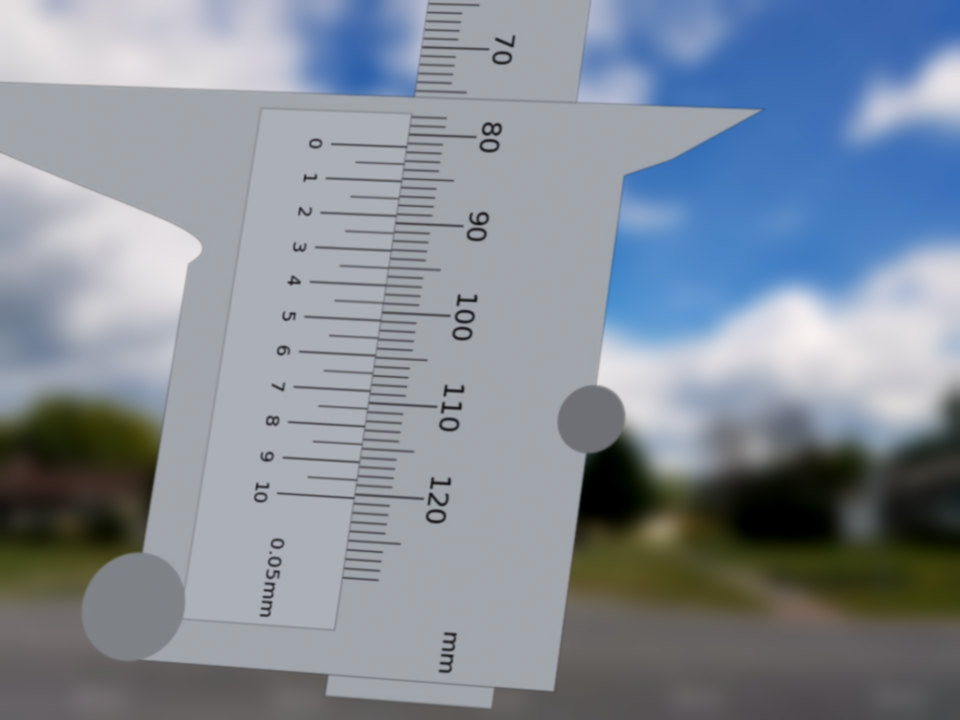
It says 81.4 mm
